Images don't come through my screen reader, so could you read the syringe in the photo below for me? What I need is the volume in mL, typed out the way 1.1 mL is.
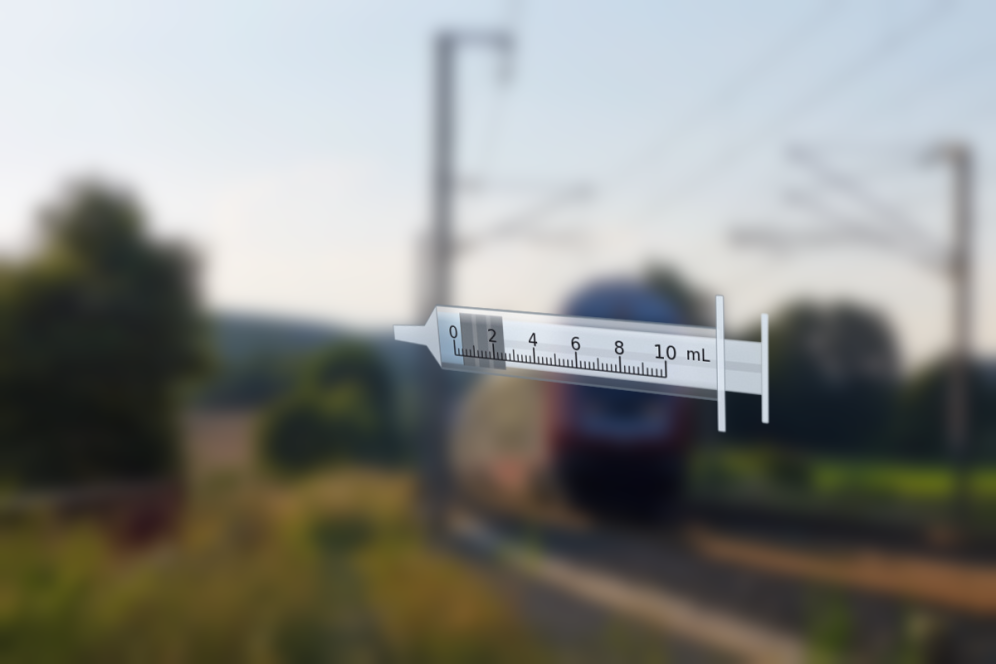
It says 0.4 mL
